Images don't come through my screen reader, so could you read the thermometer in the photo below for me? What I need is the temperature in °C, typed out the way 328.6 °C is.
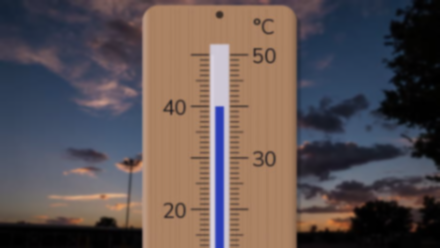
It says 40 °C
